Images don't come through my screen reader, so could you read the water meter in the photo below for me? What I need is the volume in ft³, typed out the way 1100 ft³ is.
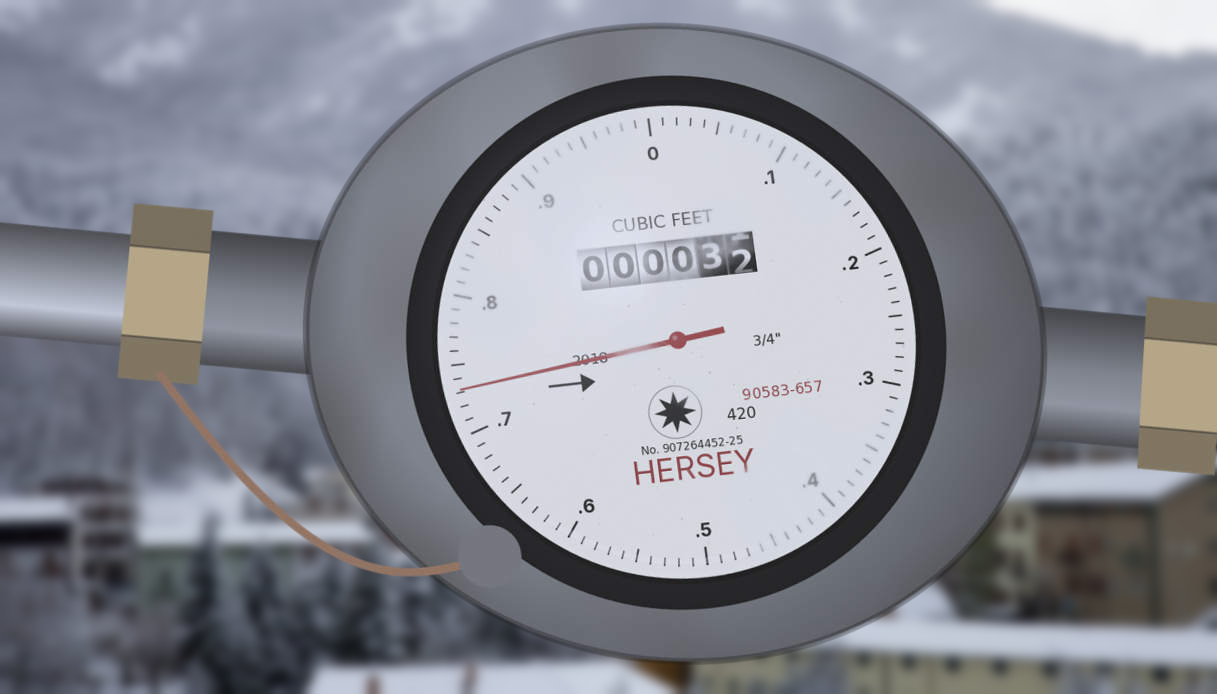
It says 31.73 ft³
